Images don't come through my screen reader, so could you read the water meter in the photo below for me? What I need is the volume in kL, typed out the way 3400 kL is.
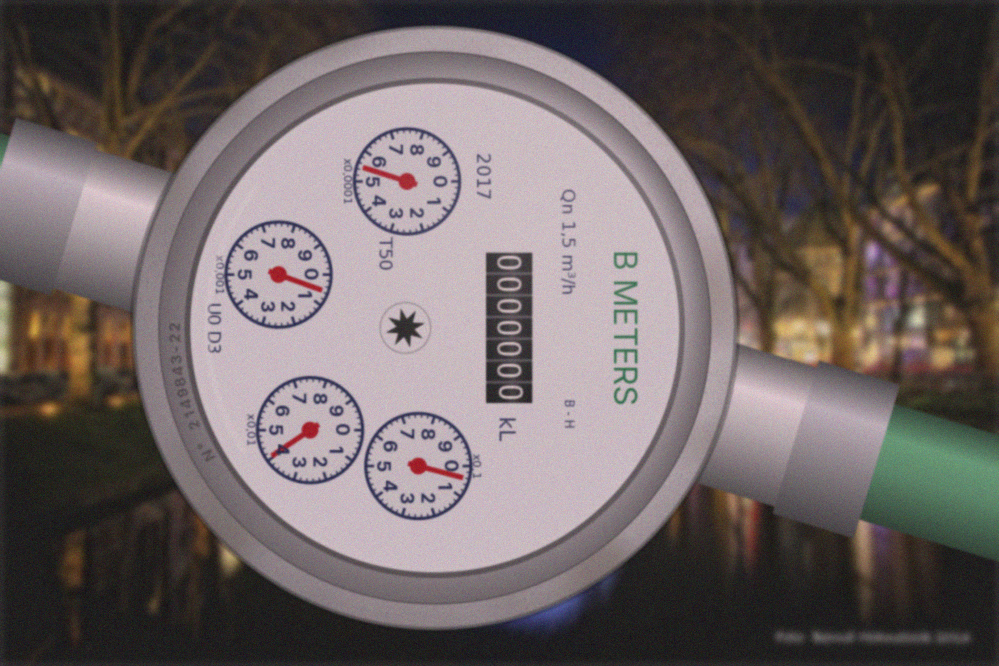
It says 0.0405 kL
